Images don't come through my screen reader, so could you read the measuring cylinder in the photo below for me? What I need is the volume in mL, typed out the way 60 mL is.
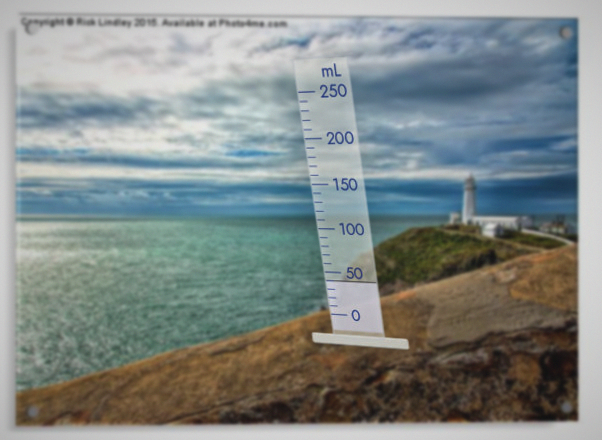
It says 40 mL
